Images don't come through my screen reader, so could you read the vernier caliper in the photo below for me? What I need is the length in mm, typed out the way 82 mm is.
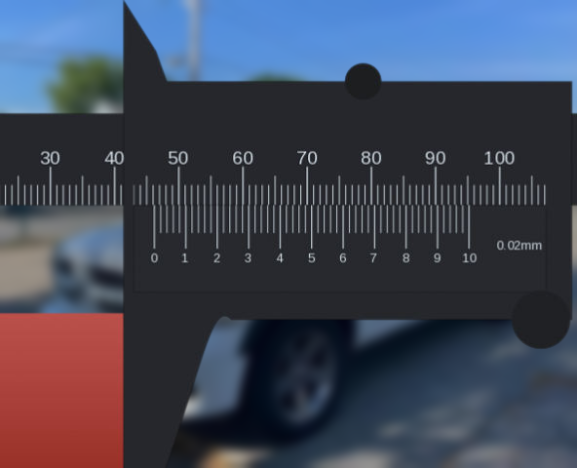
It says 46.2 mm
